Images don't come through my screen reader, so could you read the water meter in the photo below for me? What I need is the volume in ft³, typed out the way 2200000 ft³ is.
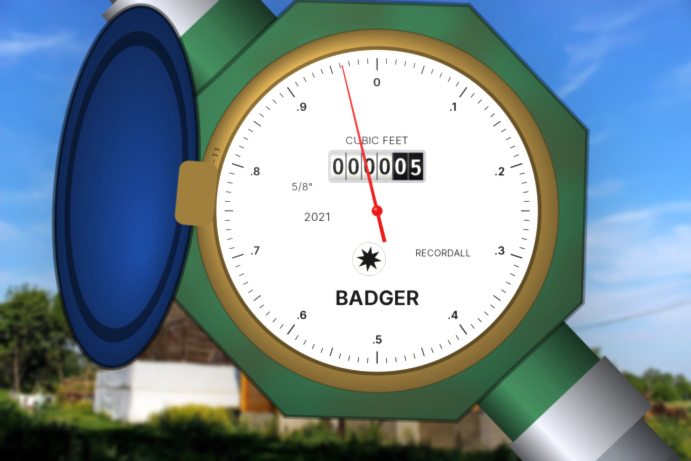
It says 4.96 ft³
